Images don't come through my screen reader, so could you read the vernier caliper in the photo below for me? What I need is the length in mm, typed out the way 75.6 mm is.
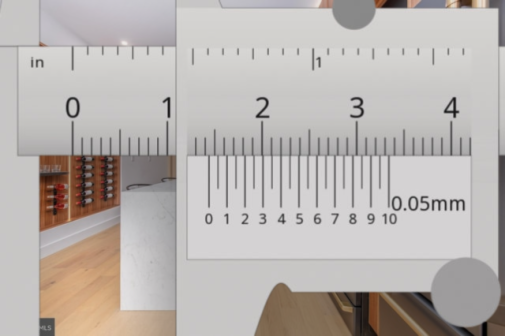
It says 14.4 mm
